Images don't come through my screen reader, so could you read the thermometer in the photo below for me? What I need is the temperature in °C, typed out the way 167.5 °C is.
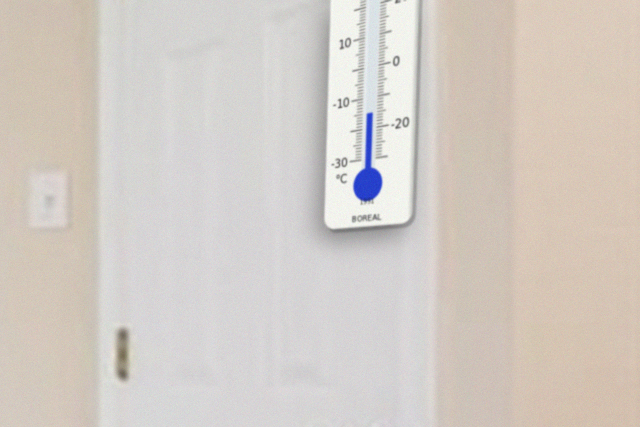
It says -15 °C
